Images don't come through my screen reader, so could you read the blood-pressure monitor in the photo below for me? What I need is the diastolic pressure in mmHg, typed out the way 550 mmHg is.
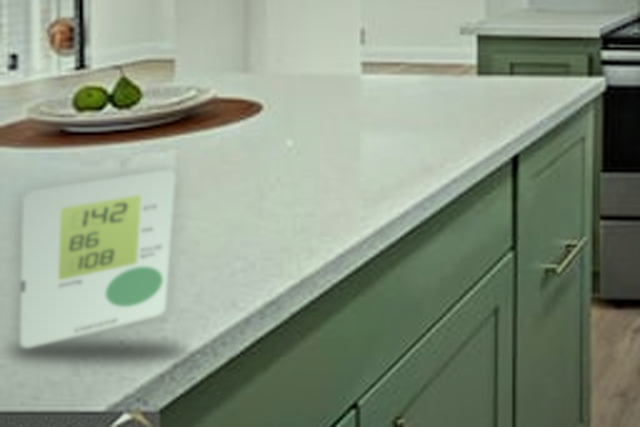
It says 86 mmHg
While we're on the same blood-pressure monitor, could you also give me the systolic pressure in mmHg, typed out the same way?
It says 142 mmHg
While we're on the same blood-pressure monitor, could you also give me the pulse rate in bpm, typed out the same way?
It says 108 bpm
